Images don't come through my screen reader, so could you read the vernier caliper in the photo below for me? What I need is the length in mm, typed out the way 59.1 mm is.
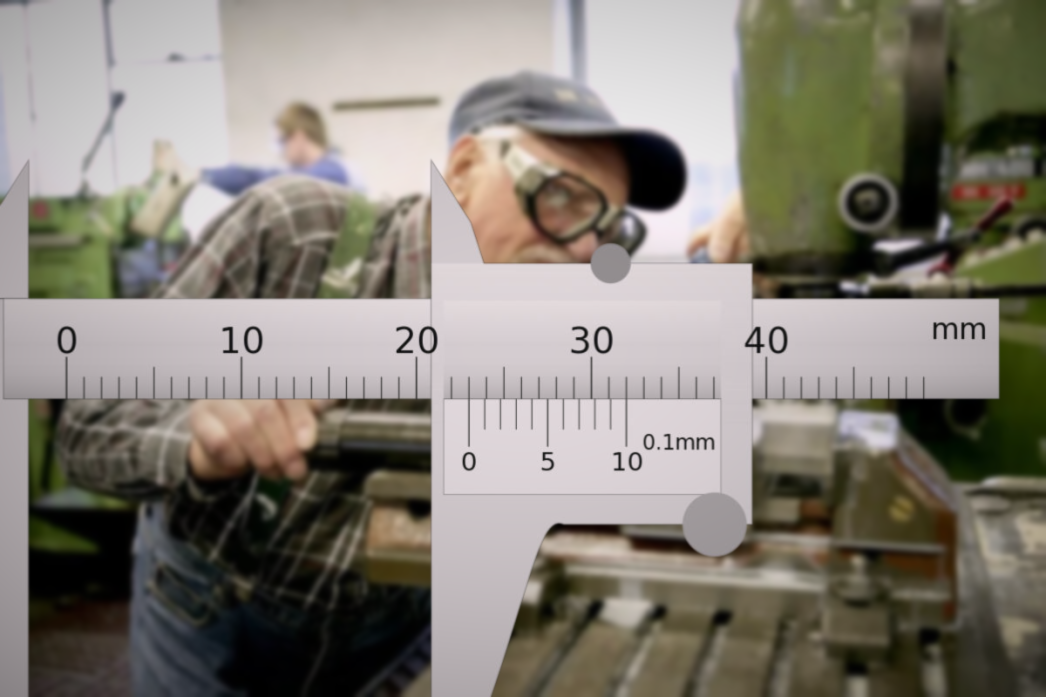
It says 23.0 mm
